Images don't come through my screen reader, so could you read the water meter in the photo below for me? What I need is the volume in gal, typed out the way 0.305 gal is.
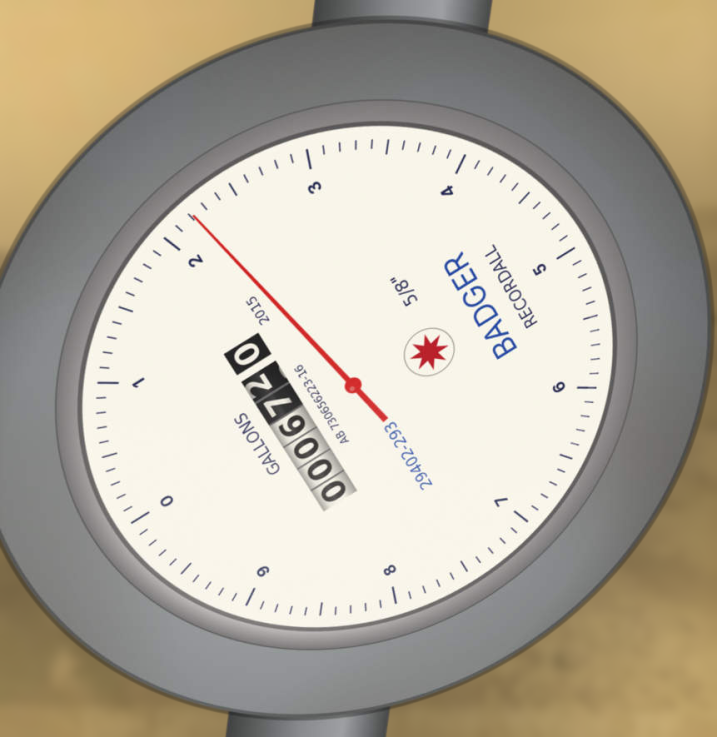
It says 6722.2 gal
